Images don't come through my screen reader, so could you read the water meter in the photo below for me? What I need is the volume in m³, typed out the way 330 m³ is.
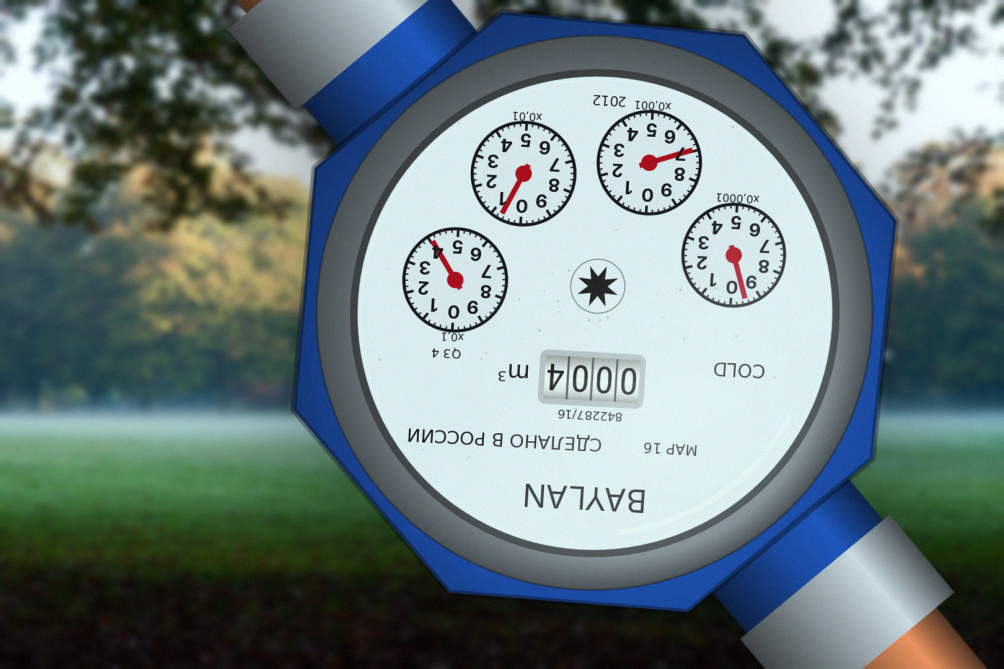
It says 4.4069 m³
